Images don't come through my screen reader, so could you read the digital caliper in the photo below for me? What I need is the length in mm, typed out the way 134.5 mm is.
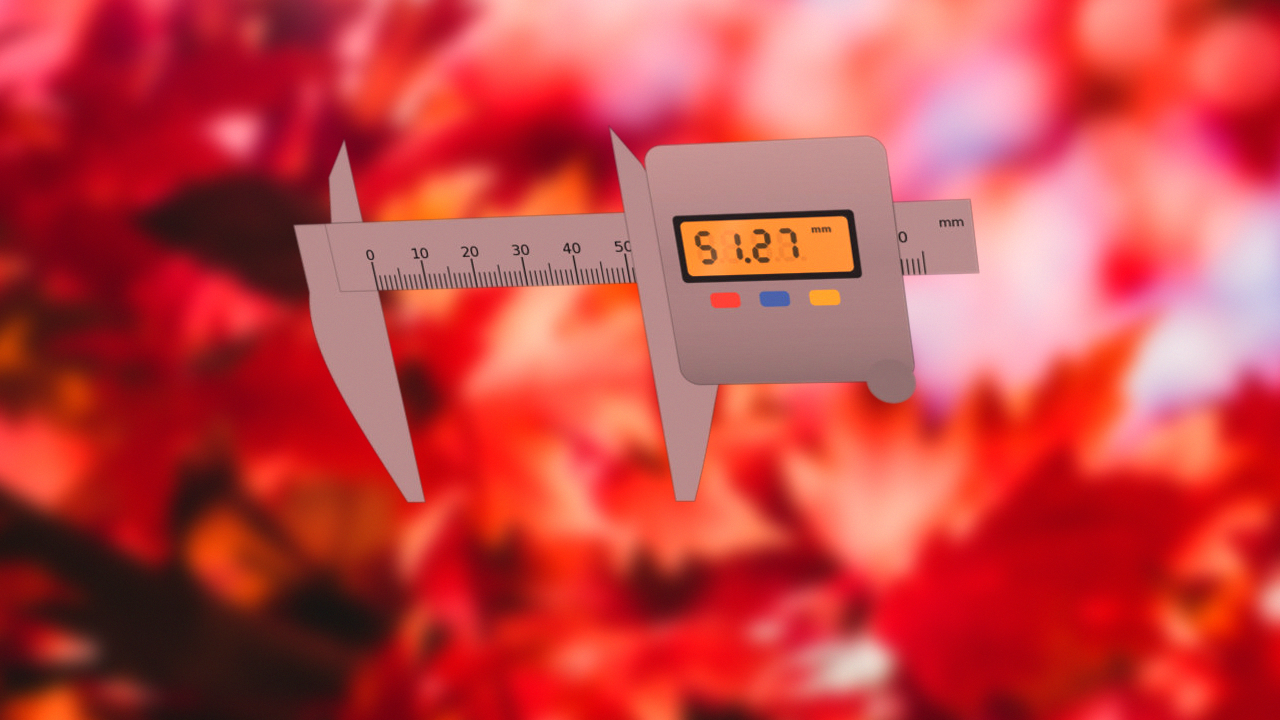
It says 51.27 mm
